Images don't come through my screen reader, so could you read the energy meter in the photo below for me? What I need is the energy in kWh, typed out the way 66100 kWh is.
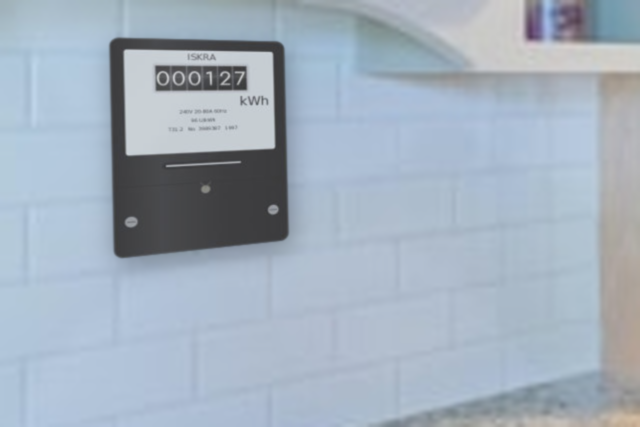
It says 127 kWh
